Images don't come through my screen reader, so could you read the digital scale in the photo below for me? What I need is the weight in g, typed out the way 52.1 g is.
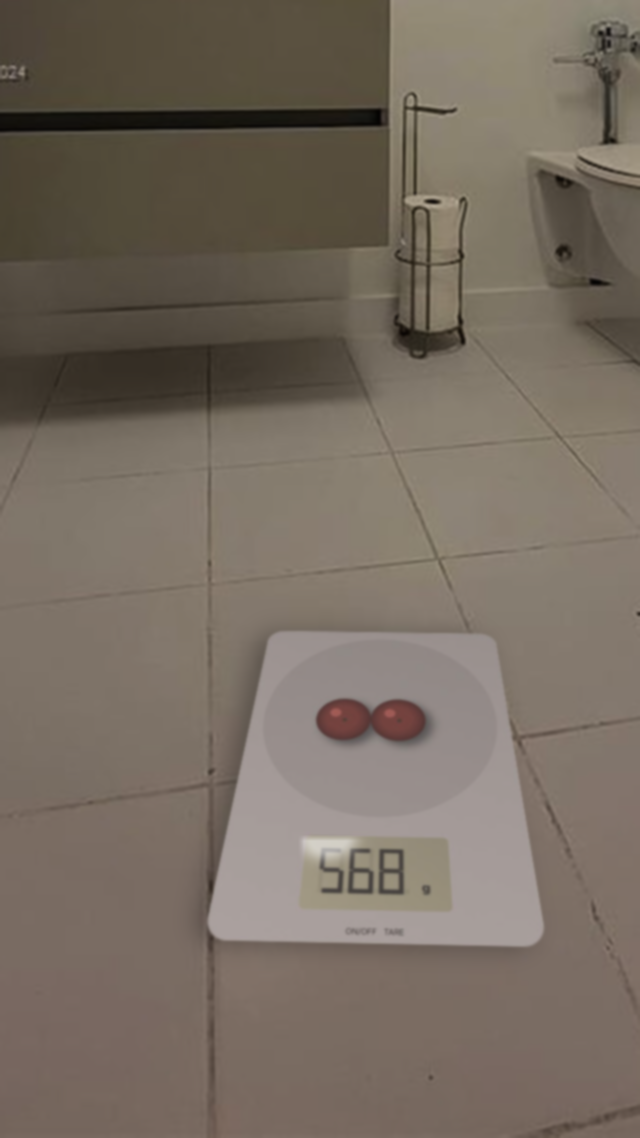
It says 568 g
